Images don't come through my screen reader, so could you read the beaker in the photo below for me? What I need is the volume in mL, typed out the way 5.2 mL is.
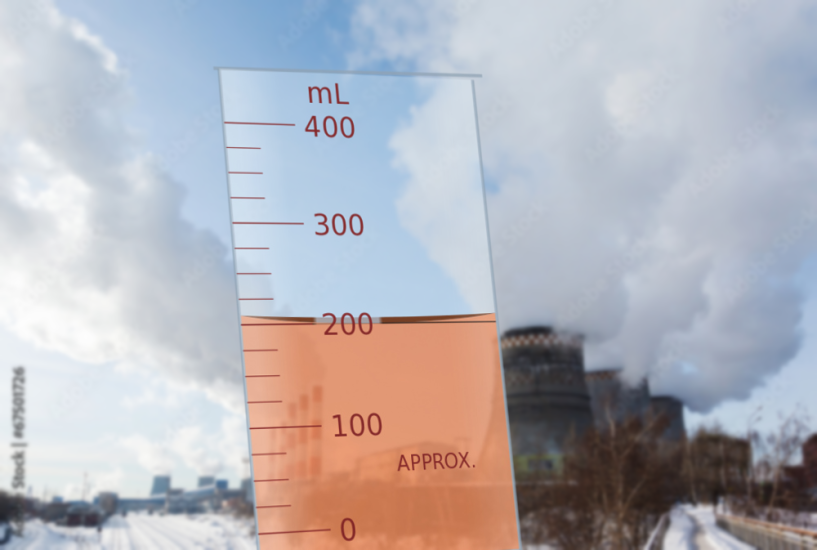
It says 200 mL
